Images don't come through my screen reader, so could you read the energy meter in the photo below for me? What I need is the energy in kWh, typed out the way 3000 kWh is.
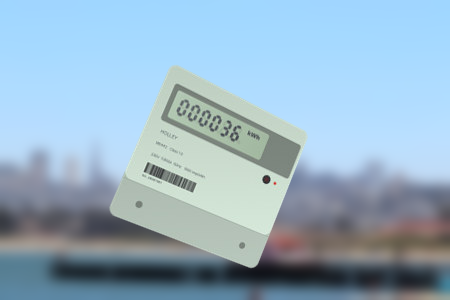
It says 36 kWh
